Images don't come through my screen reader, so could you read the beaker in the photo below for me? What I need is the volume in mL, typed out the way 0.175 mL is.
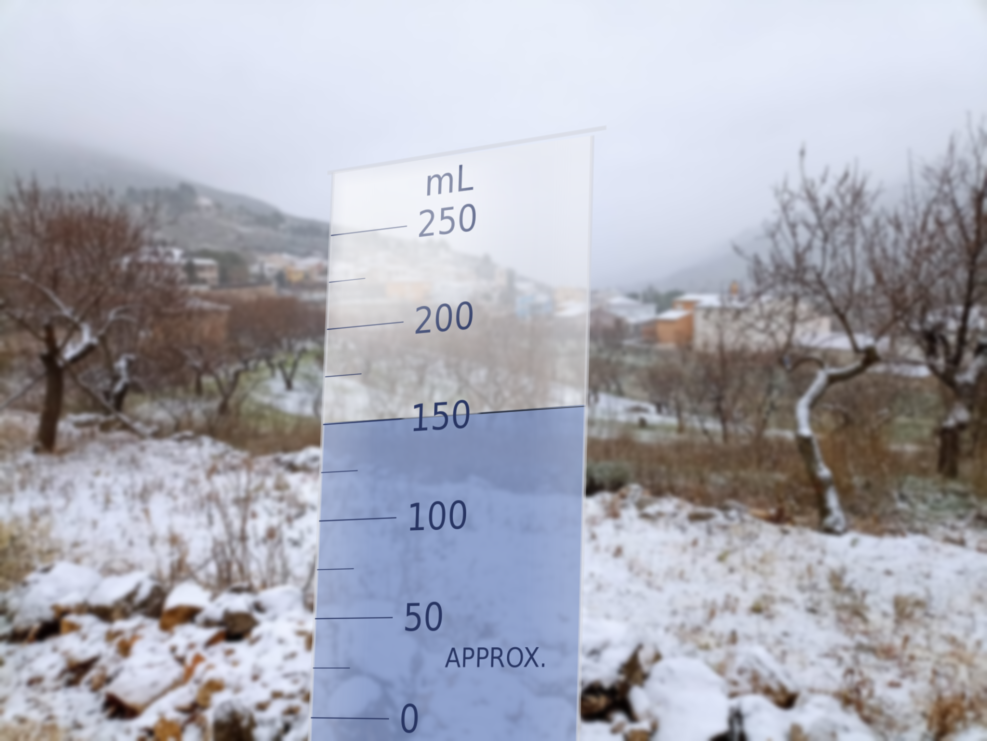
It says 150 mL
